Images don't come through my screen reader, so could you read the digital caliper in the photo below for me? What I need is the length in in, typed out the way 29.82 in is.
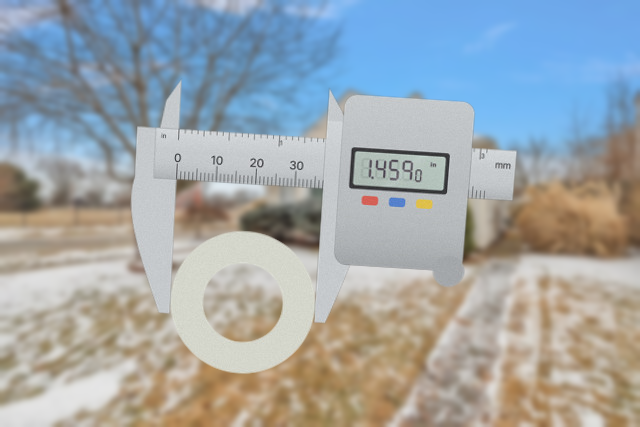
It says 1.4590 in
